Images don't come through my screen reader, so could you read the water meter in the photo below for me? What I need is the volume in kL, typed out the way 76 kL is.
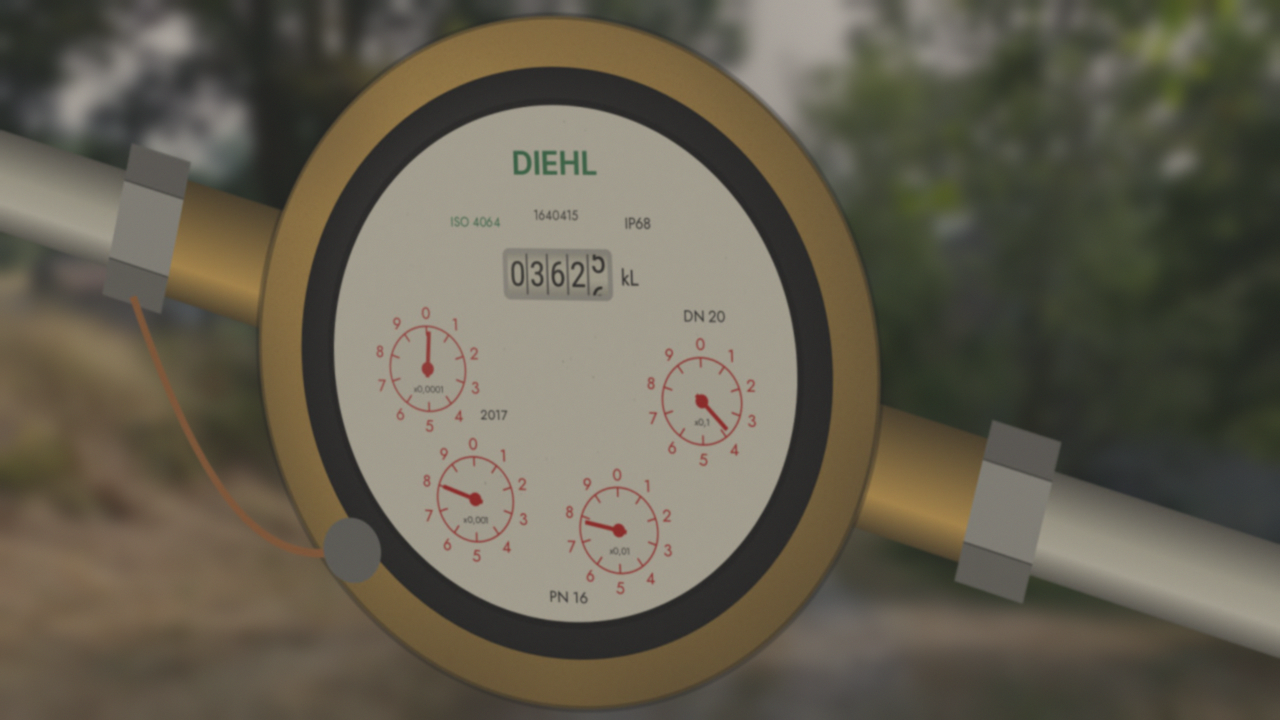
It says 3625.3780 kL
